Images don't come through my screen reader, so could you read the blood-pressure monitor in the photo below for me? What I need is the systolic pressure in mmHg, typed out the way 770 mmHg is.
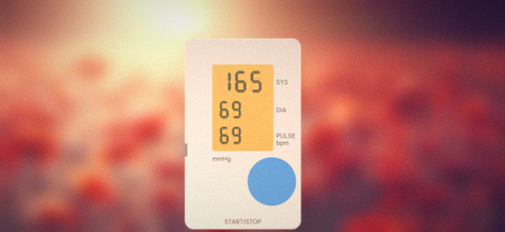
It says 165 mmHg
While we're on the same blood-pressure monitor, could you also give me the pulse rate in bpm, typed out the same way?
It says 69 bpm
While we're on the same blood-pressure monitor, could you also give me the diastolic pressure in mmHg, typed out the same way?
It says 69 mmHg
